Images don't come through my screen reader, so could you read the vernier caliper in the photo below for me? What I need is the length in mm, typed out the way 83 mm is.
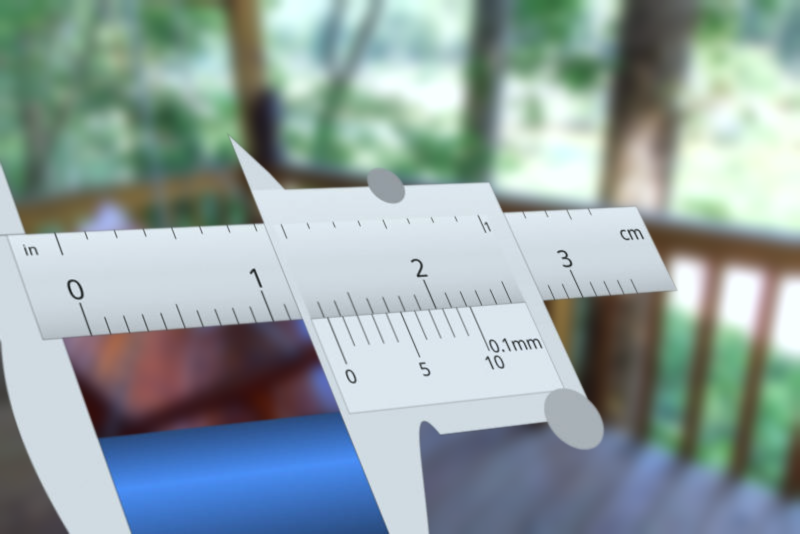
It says 13.2 mm
